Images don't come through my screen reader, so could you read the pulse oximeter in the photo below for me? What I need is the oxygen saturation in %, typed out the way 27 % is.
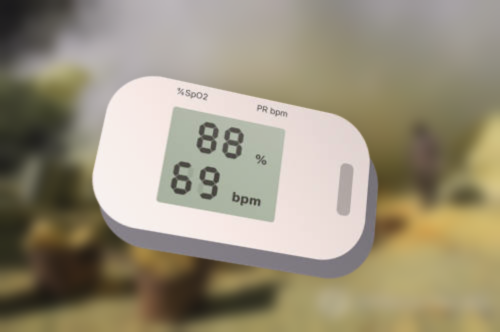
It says 88 %
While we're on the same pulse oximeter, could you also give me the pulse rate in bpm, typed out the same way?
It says 69 bpm
